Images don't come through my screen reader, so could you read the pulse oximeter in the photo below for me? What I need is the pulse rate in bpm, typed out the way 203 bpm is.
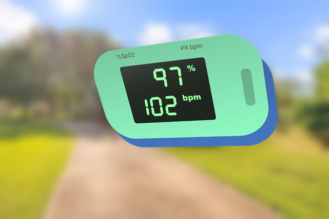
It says 102 bpm
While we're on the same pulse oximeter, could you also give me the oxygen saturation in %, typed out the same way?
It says 97 %
